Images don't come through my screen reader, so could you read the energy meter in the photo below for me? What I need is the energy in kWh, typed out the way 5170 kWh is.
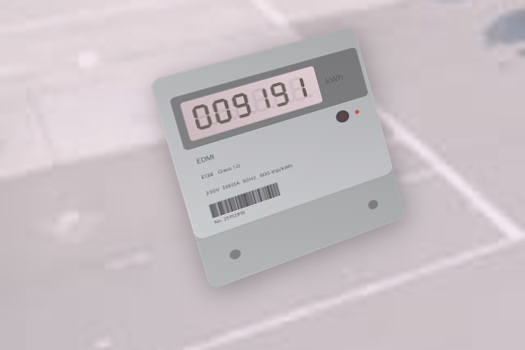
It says 9191 kWh
